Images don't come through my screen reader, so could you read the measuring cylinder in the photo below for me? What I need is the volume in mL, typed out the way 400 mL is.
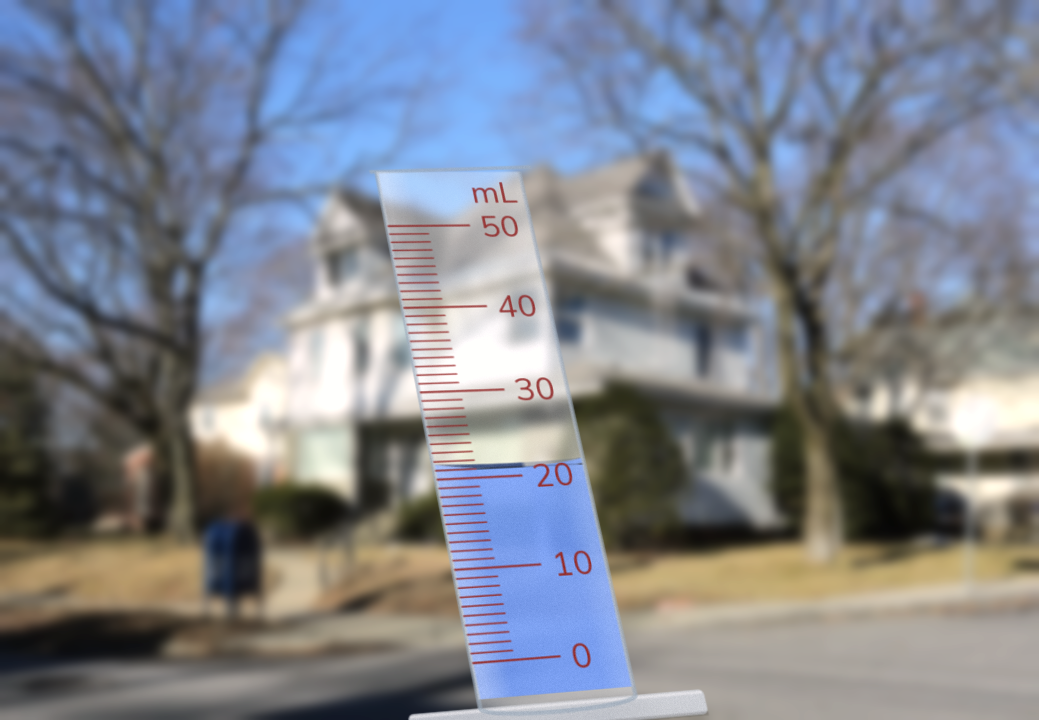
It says 21 mL
